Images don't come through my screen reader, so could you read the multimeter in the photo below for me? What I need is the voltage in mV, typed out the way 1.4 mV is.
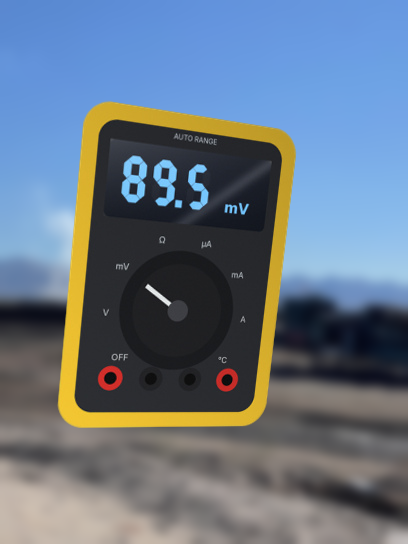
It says 89.5 mV
